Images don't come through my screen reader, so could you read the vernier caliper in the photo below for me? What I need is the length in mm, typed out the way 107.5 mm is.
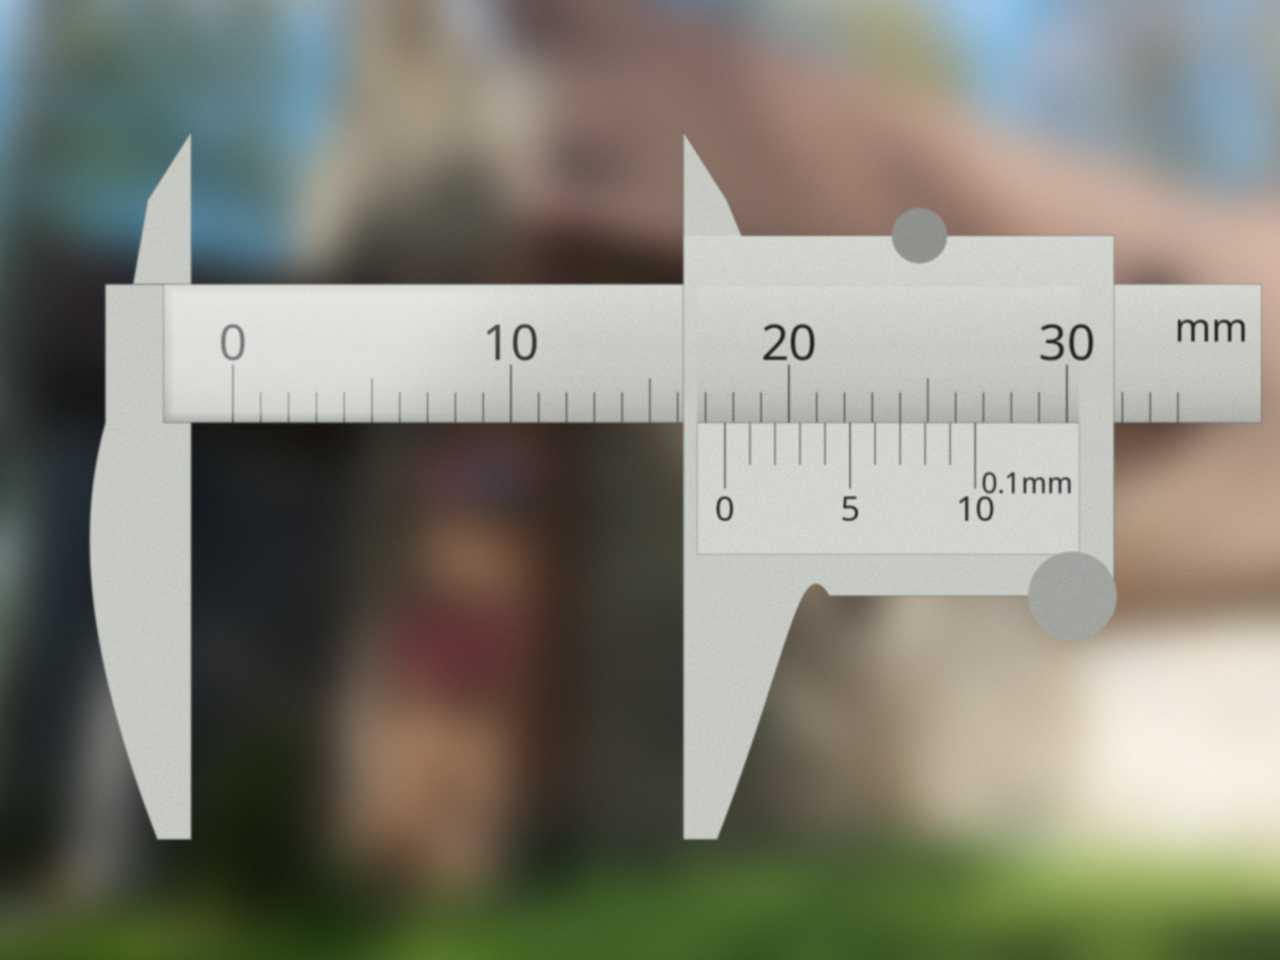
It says 17.7 mm
